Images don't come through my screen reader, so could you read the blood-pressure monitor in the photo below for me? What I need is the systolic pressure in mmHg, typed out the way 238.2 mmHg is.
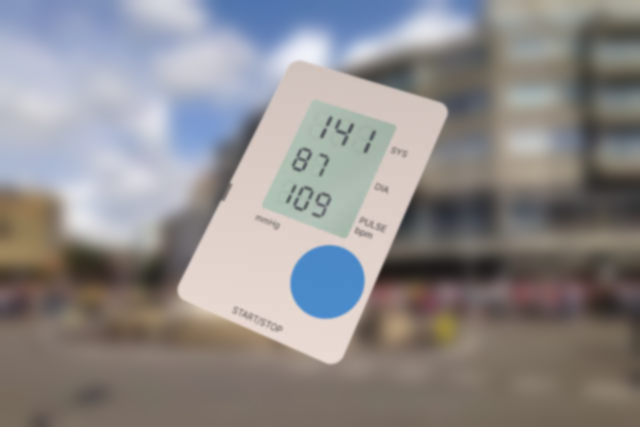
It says 141 mmHg
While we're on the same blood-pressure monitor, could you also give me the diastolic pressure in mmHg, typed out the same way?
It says 87 mmHg
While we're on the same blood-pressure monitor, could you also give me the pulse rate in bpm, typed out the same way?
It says 109 bpm
